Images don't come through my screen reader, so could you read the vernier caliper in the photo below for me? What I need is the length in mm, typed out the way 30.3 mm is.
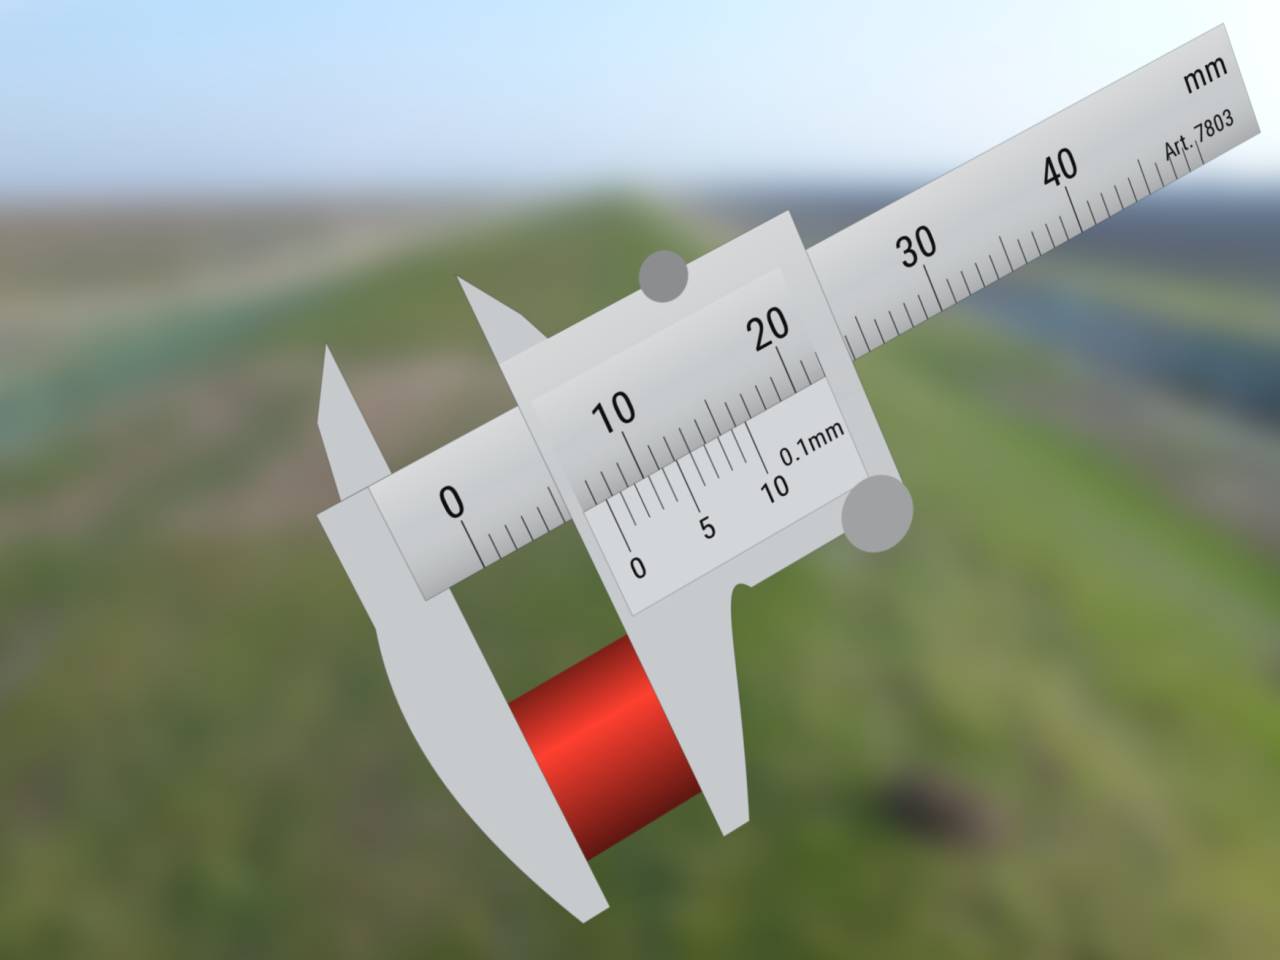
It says 7.6 mm
